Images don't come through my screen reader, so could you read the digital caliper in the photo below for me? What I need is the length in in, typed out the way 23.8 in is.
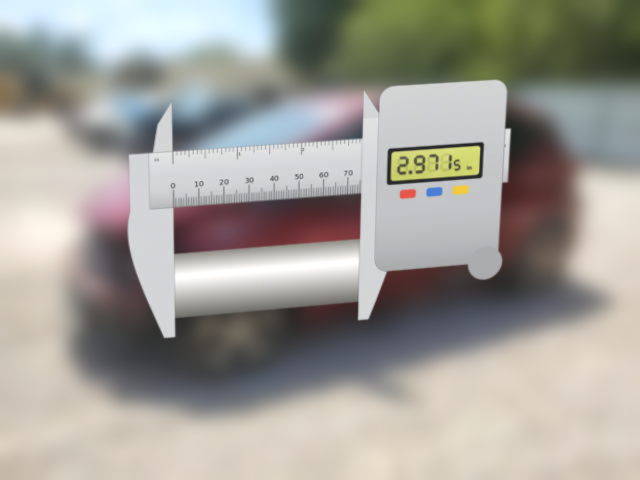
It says 2.9715 in
